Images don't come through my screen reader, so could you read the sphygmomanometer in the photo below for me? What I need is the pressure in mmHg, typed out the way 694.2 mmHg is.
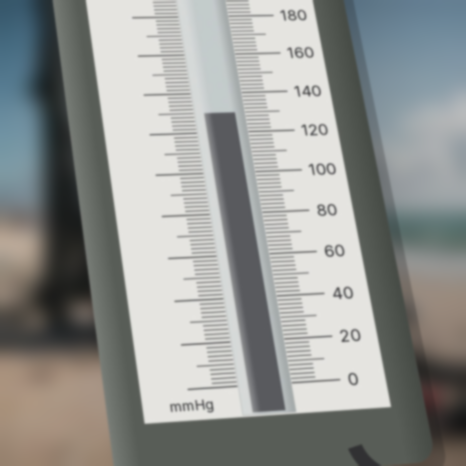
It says 130 mmHg
